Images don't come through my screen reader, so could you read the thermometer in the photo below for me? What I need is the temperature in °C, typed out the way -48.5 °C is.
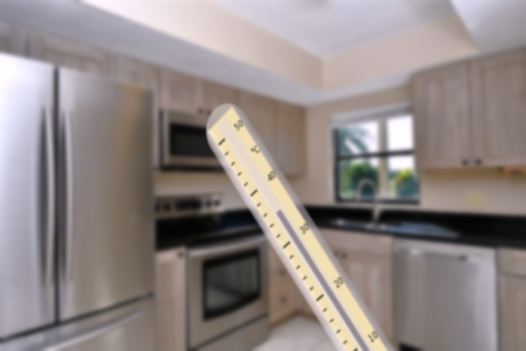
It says 35 °C
